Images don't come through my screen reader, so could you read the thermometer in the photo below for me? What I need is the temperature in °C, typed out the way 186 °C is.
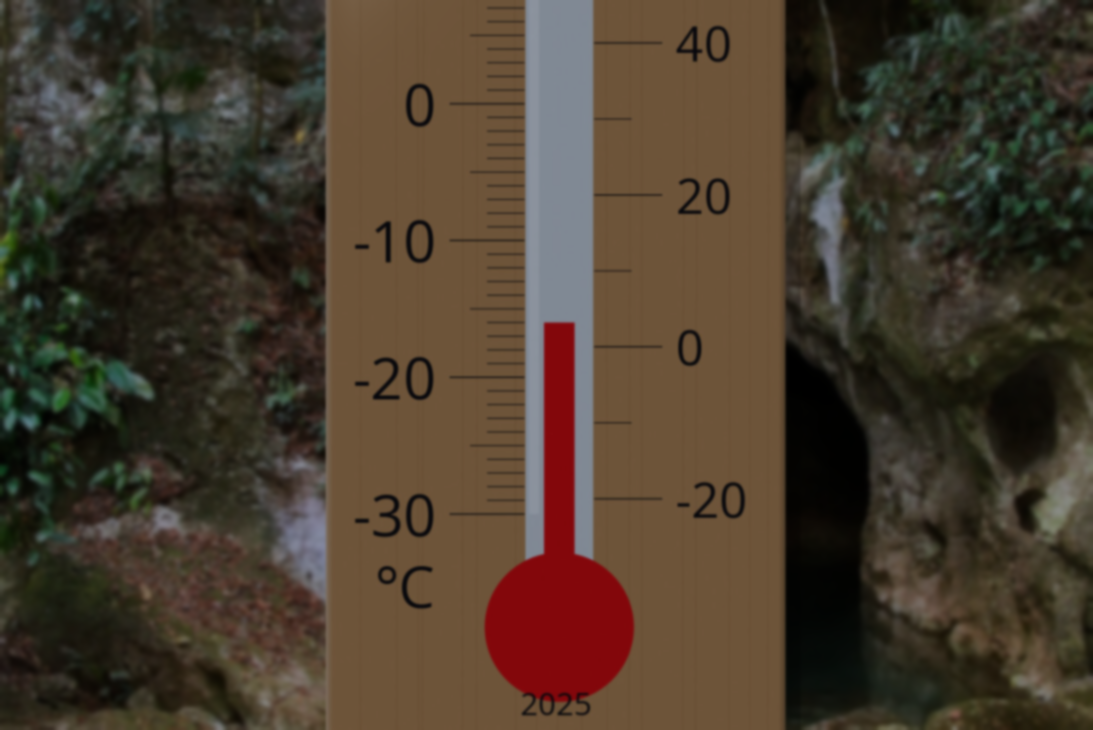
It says -16 °C
